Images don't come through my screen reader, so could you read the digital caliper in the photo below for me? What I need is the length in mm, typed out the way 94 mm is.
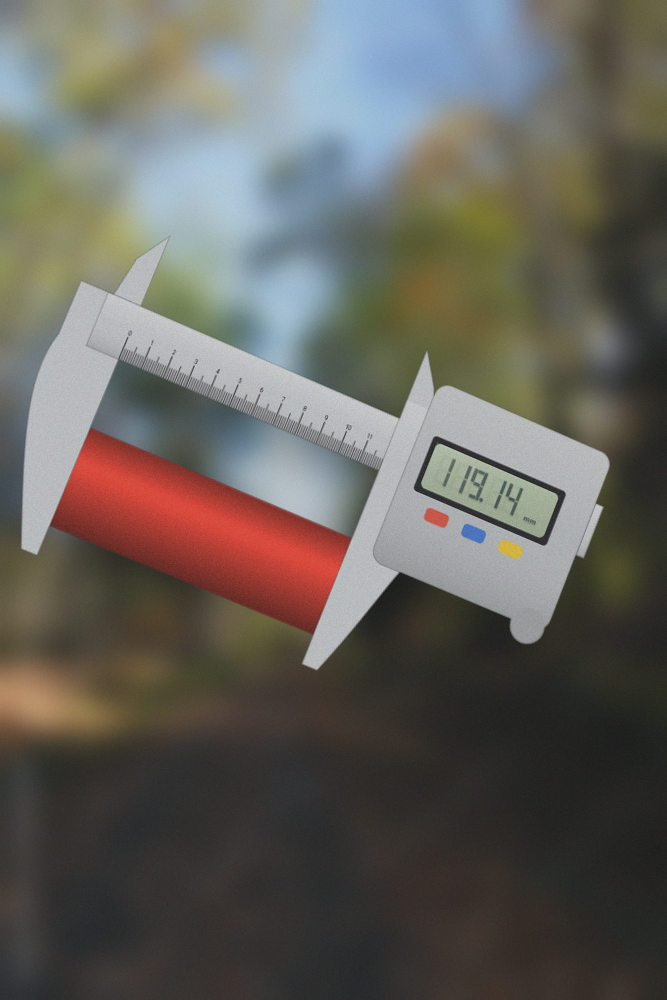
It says 119.14 mm
